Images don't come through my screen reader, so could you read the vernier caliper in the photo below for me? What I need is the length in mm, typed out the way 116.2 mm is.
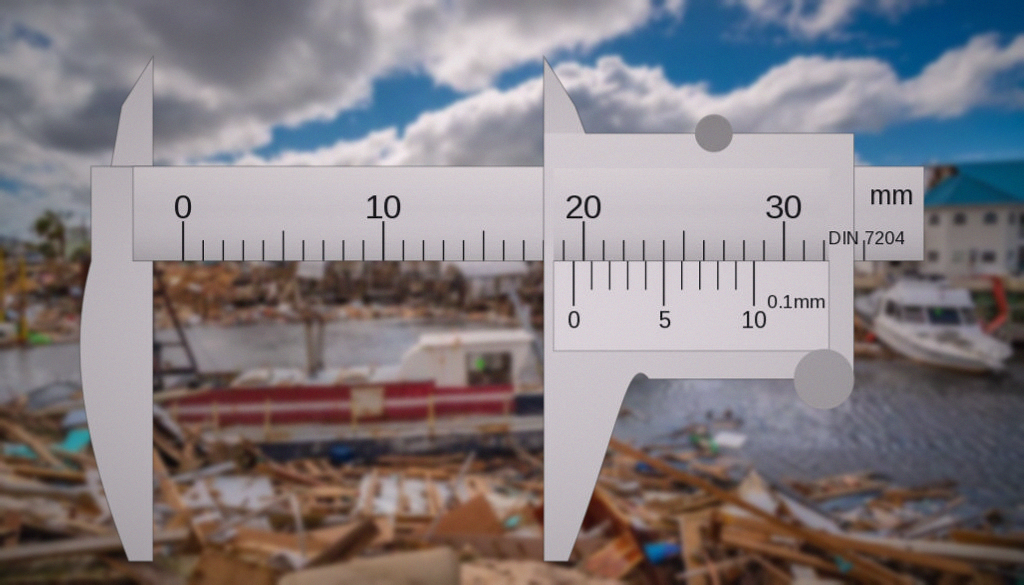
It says 19.5 mm
